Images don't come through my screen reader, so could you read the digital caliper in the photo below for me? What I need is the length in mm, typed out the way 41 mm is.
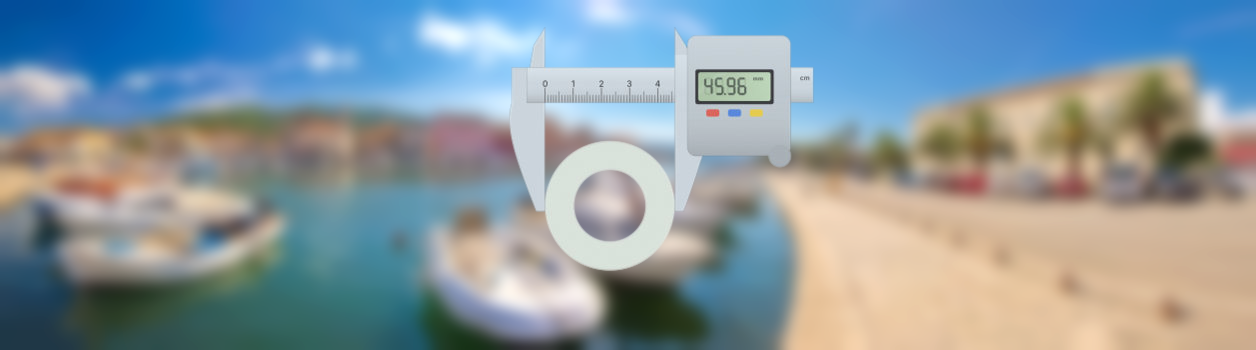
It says 45.96 mm
